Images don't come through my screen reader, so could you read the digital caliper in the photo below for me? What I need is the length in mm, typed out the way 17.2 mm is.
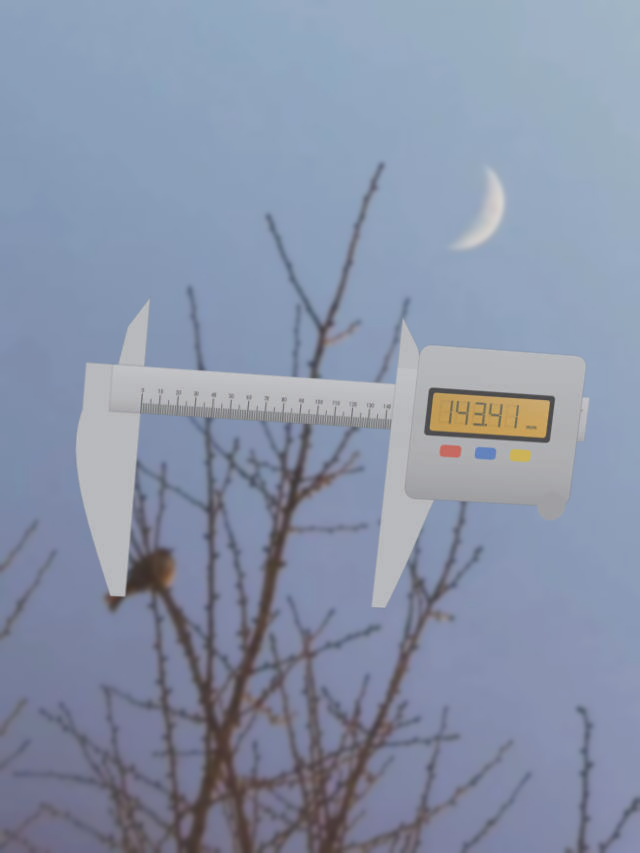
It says 143.41 mm
